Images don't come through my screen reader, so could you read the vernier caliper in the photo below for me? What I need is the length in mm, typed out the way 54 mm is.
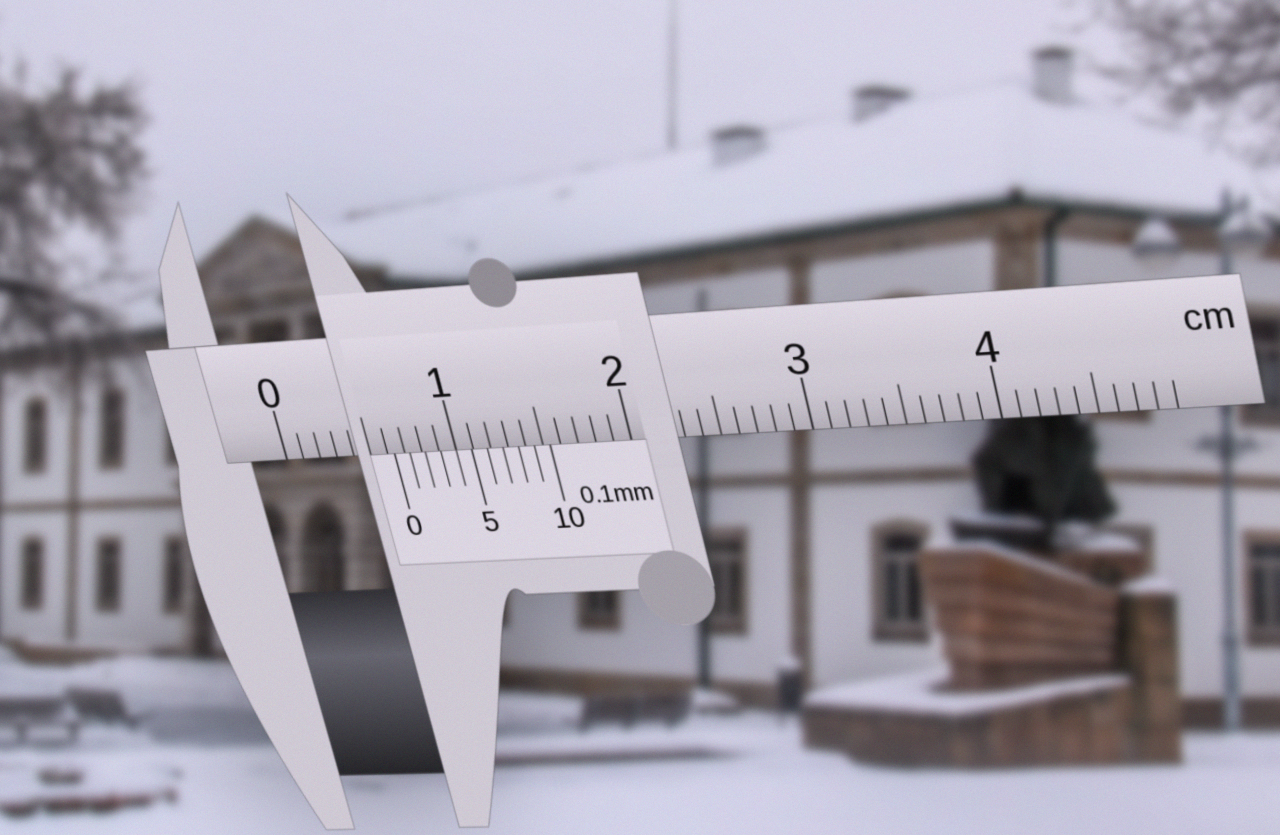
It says 6.4 mm
